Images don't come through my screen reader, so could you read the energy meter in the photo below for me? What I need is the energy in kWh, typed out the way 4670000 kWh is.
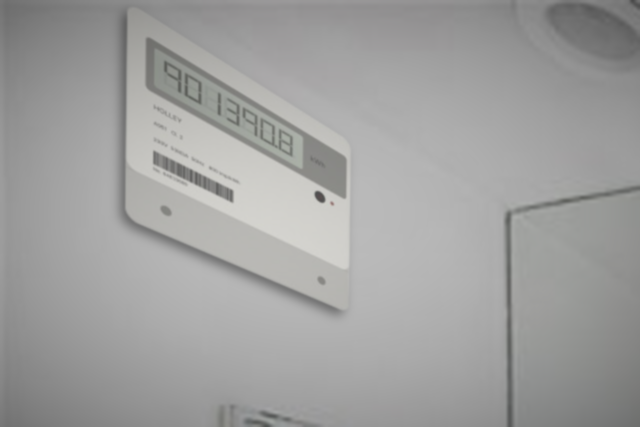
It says 901390.8 kWh
